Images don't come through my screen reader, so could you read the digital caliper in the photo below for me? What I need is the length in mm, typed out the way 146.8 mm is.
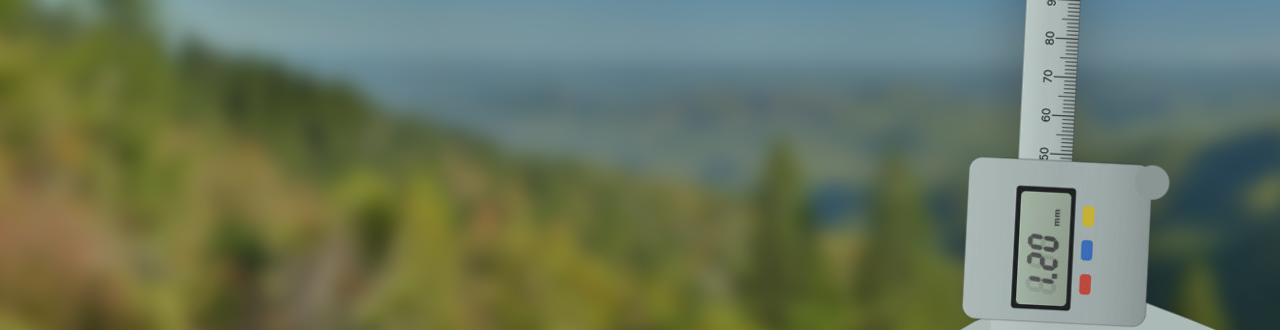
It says 1.20 mm
